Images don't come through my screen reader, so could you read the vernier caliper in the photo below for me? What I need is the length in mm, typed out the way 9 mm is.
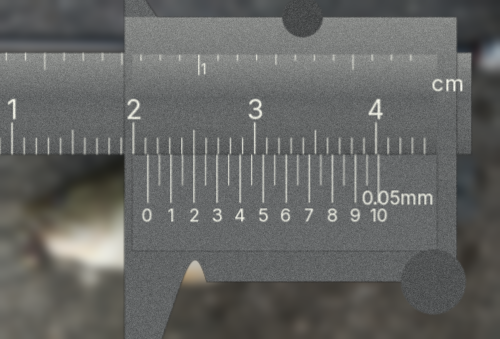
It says 21.2 mm
